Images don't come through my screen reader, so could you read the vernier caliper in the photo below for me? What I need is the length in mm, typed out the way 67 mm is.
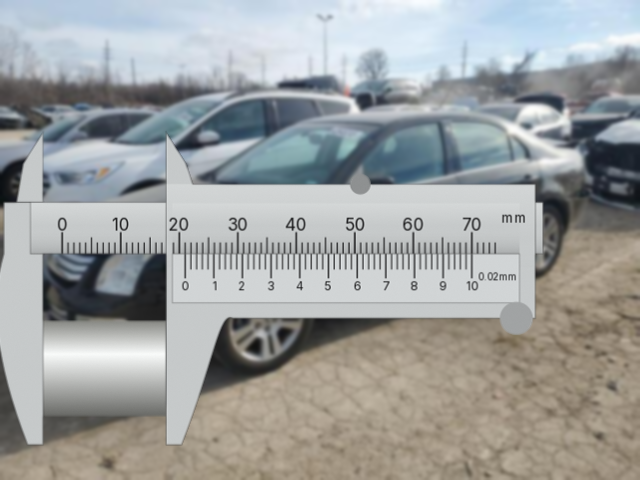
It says 21.0 mm
